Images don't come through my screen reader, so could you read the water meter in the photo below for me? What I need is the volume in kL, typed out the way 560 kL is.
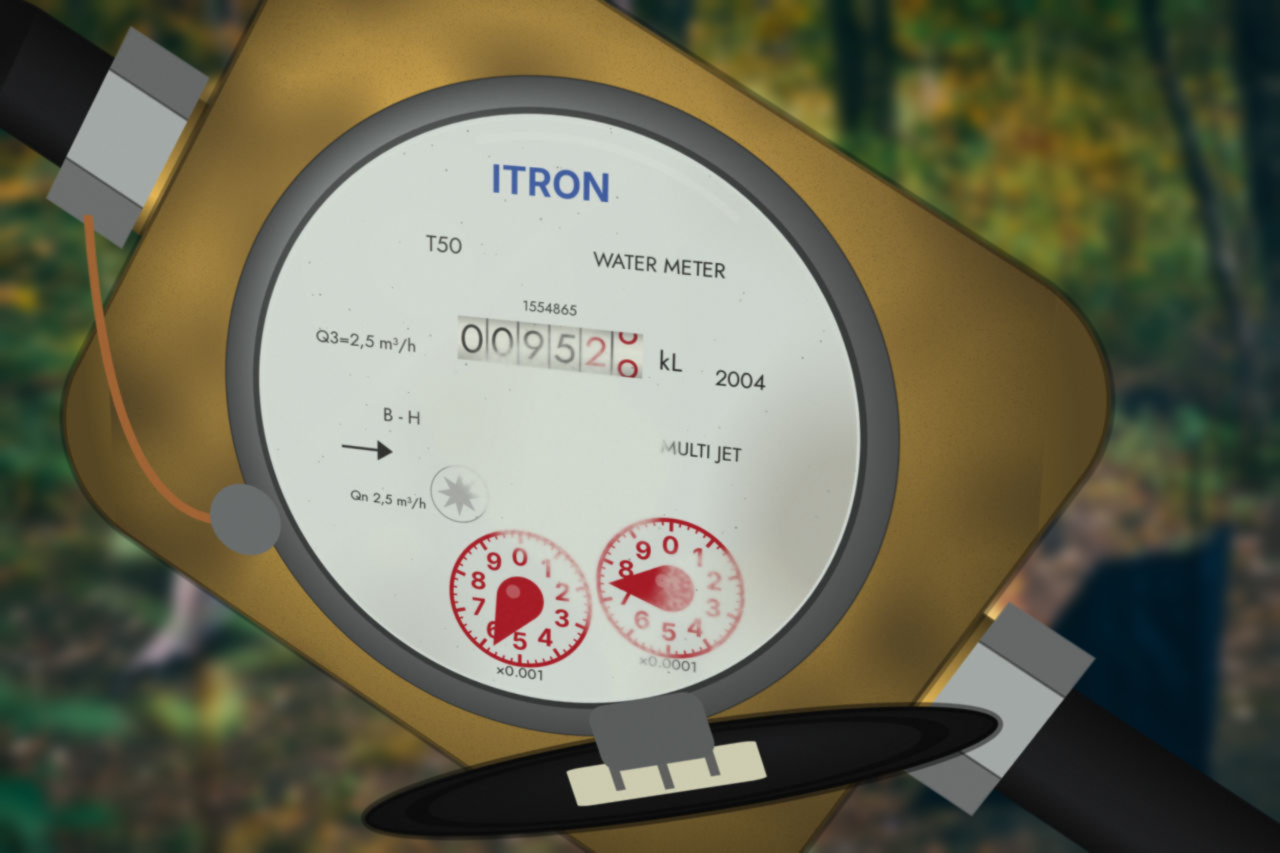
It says 95.2857 kL
